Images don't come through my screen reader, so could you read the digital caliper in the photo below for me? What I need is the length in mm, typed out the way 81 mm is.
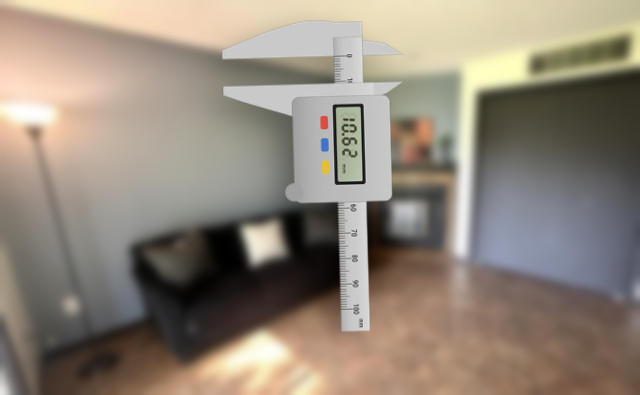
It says 10.62 mm
